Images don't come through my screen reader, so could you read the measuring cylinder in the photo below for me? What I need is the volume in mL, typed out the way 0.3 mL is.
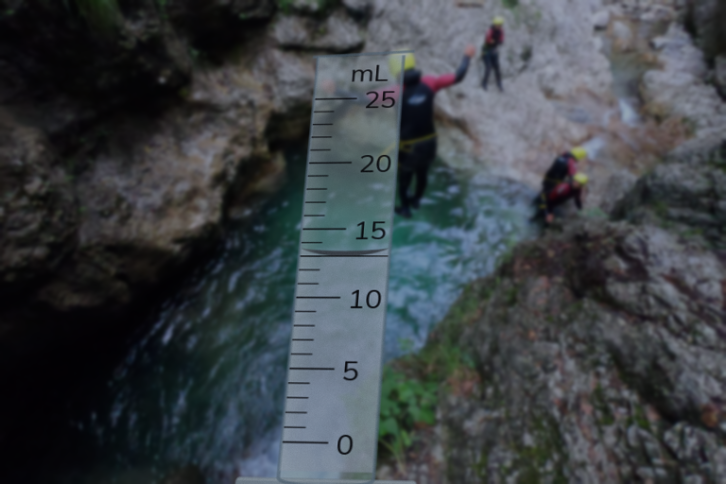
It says 13 mL
